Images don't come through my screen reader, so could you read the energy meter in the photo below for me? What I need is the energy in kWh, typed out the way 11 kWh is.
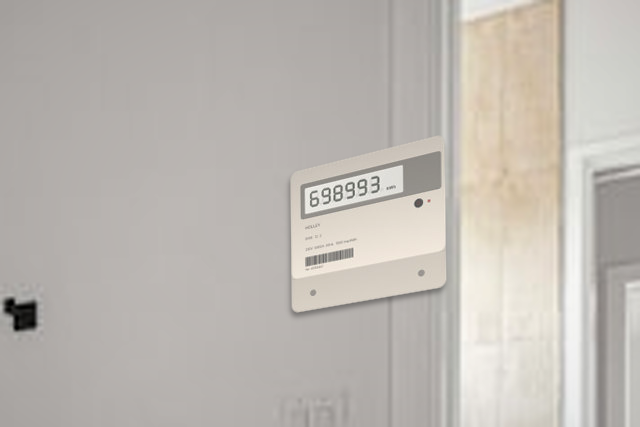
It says 698993 kWh
